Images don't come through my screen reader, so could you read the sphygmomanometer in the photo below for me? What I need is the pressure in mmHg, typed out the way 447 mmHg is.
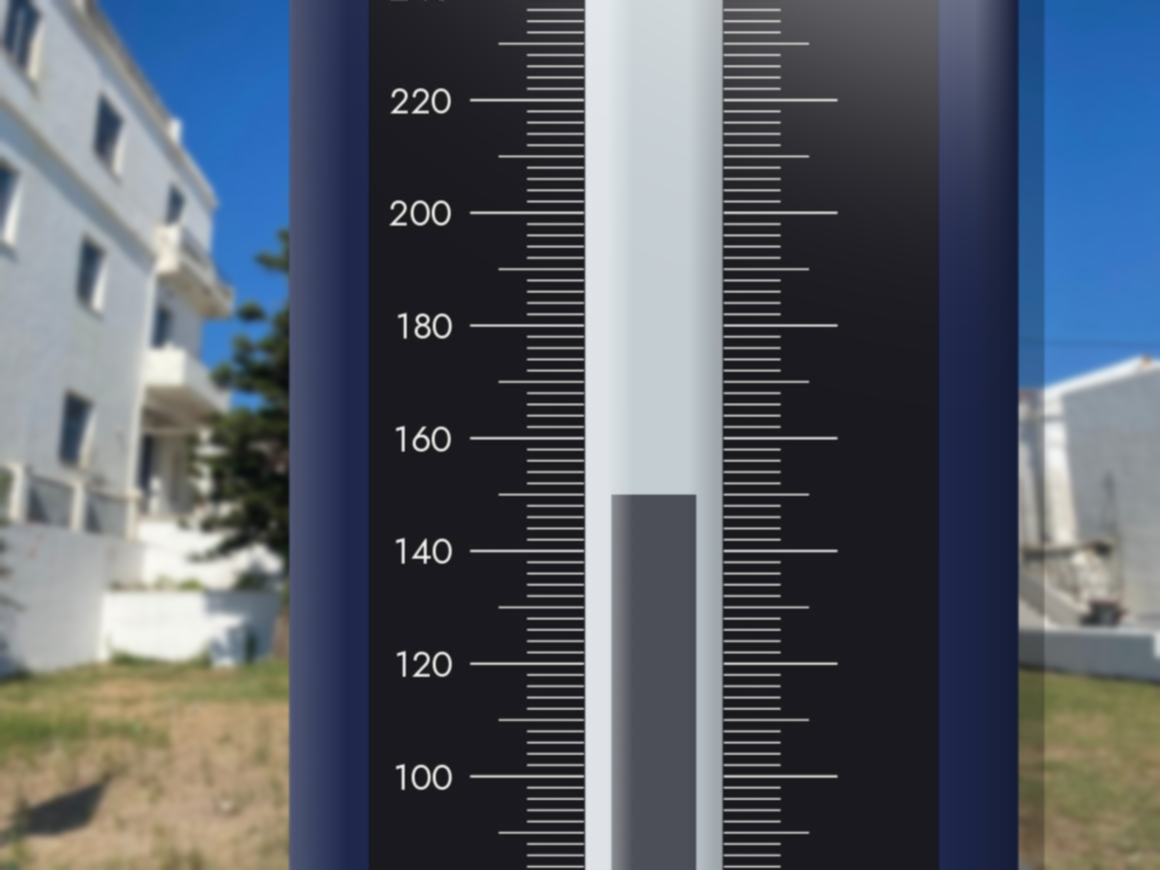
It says 150 mmHg
